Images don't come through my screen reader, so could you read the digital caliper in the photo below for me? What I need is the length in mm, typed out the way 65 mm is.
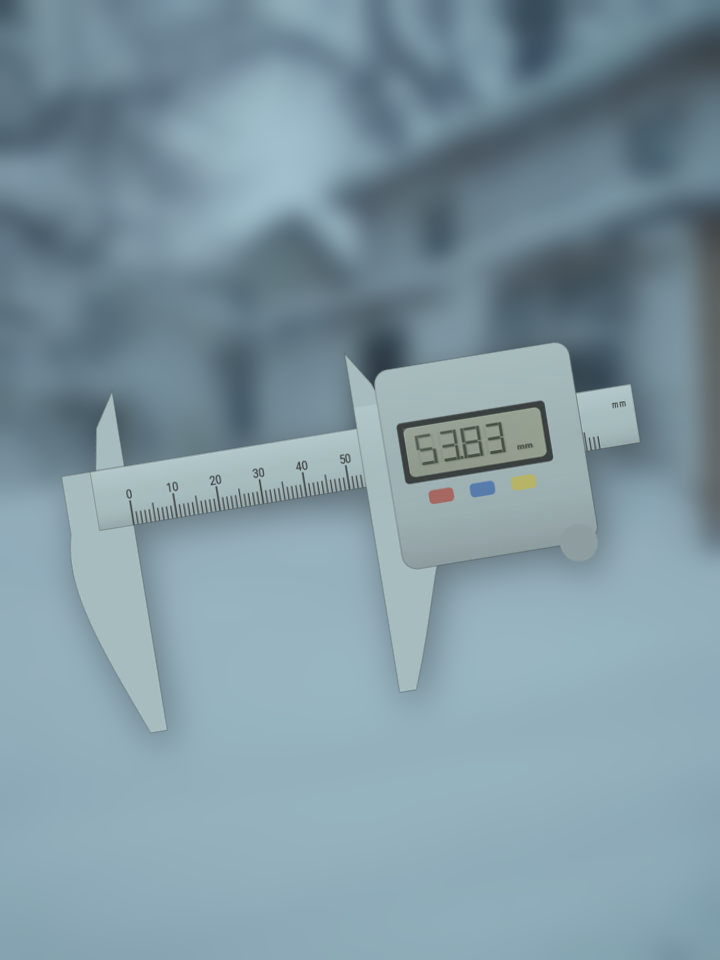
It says 53.83 mm
